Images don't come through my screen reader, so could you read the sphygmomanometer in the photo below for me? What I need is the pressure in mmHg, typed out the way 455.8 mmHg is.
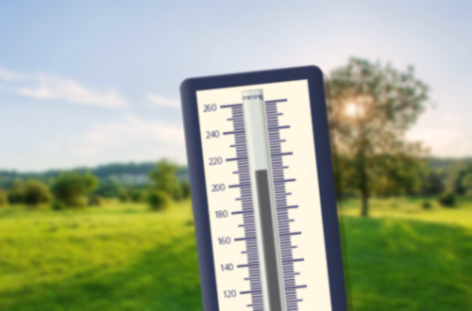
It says 210 mmHg
